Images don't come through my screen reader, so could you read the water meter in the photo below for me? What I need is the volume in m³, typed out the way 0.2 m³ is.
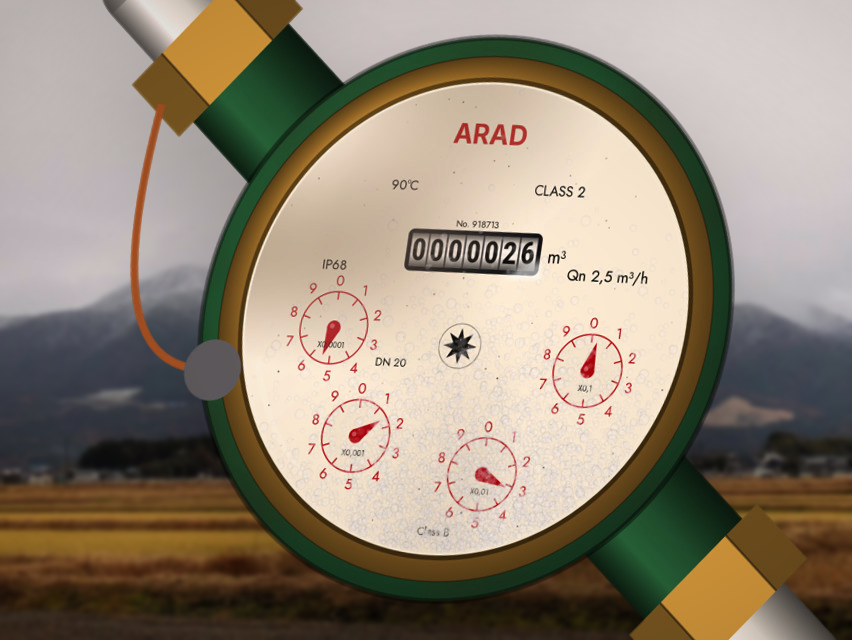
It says 26.0315 m³
